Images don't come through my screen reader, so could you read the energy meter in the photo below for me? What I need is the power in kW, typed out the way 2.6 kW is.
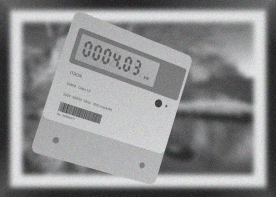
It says 4.03 kW
